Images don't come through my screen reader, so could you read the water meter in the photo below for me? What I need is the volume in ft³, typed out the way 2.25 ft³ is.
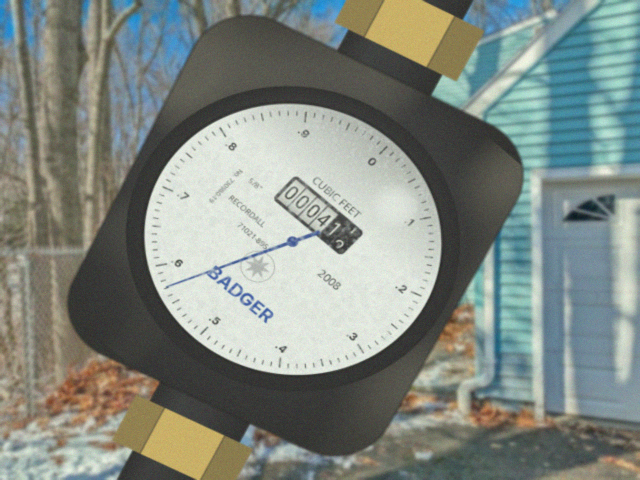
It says 411.57 ft³
